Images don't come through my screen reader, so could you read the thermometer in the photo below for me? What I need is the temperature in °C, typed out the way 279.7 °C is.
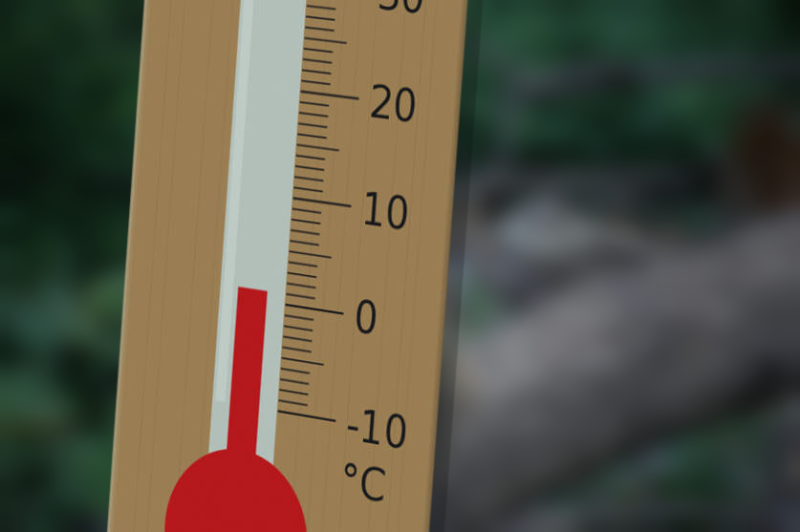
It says 1 °C
